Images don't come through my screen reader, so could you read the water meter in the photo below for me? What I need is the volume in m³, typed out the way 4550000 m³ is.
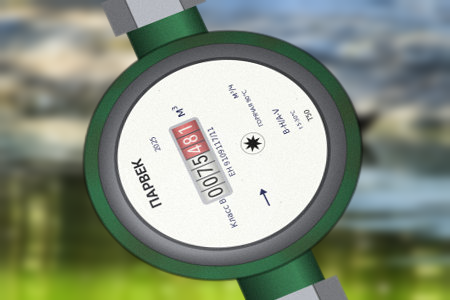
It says 75.481 m³
